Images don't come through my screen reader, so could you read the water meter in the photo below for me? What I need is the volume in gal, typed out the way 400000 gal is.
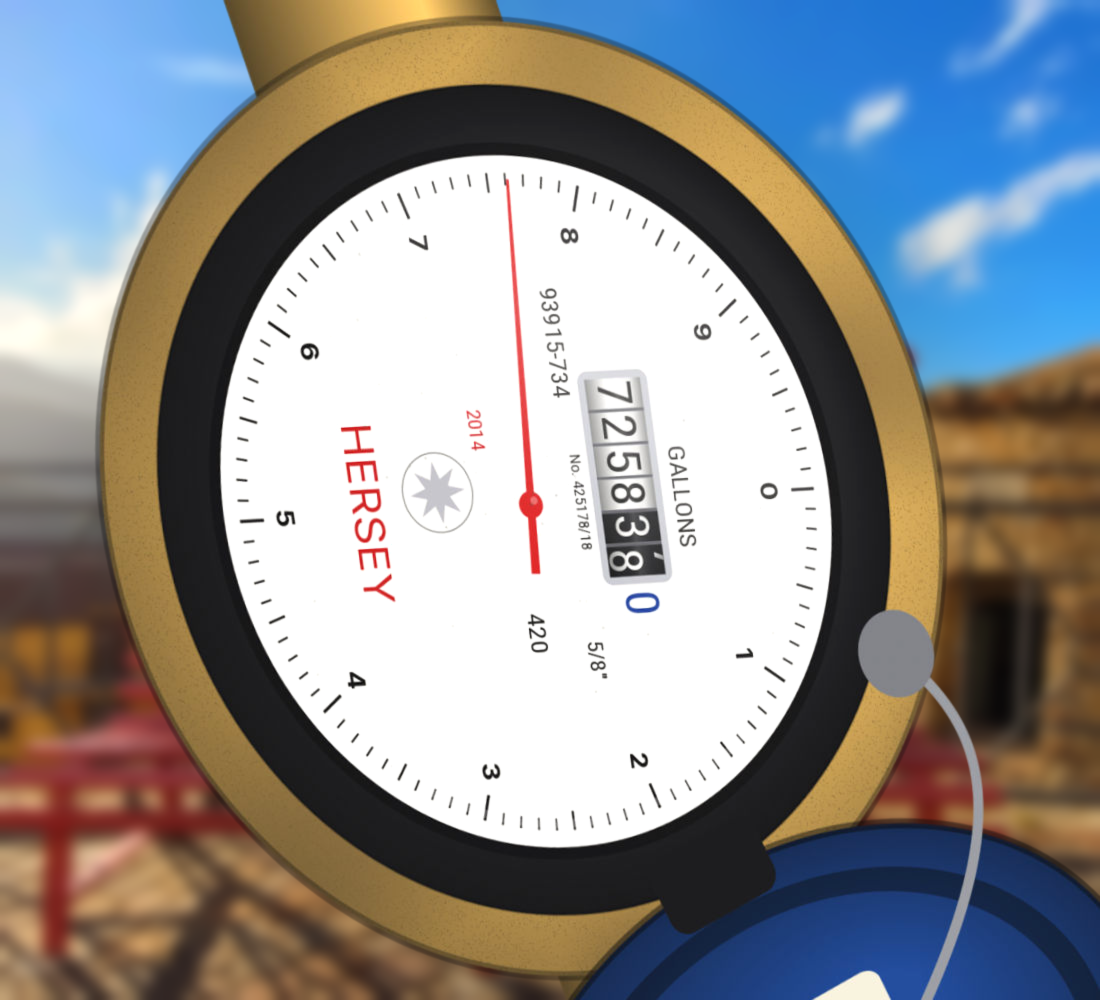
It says 7258377.6 gal
